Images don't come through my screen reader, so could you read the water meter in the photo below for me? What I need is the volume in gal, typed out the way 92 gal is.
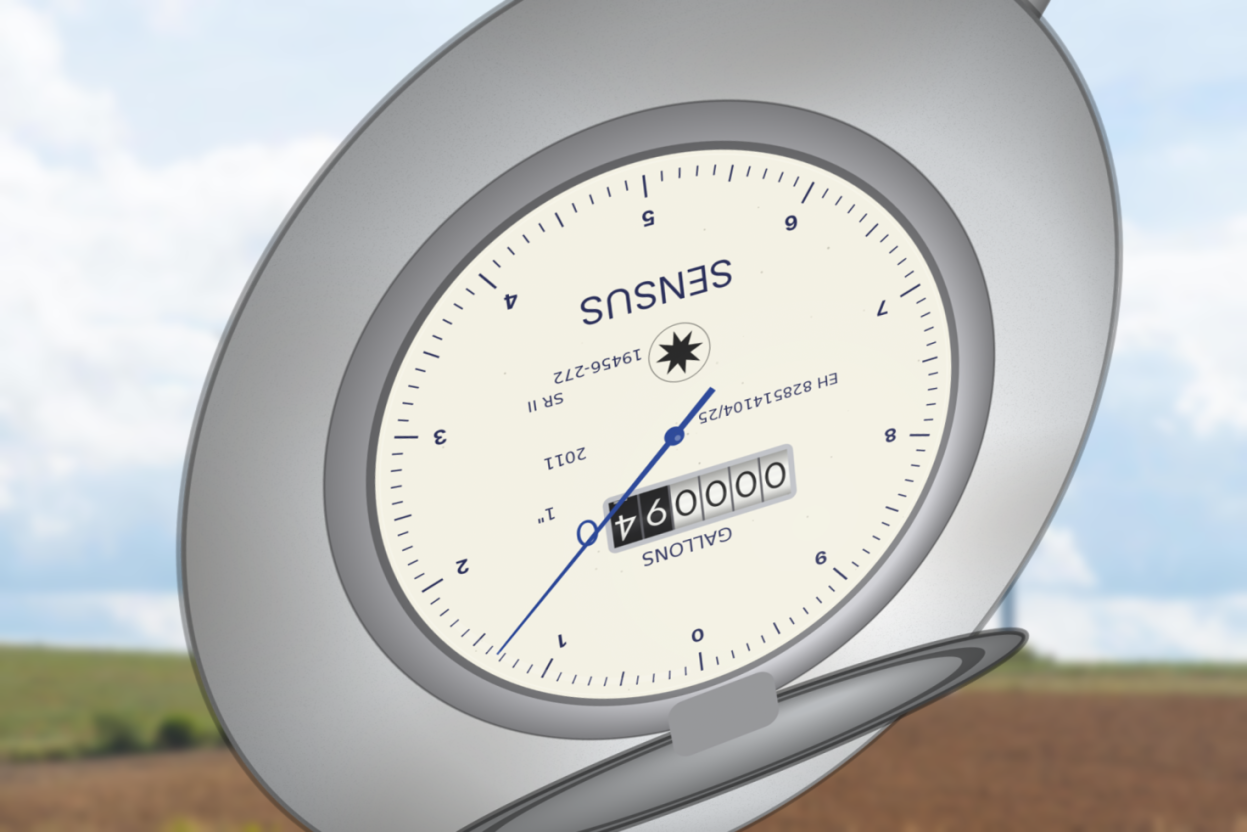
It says 941.3 gal
